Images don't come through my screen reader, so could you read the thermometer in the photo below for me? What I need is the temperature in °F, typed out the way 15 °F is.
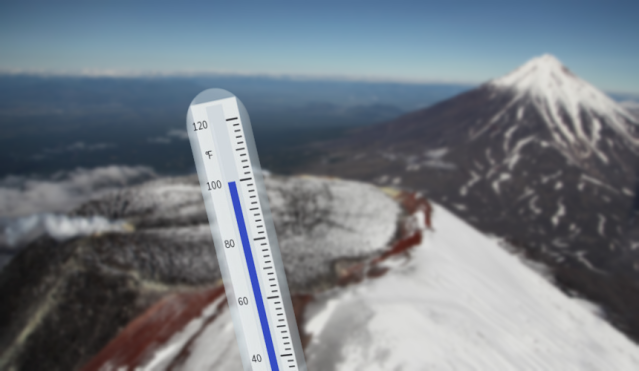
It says 100 °F
